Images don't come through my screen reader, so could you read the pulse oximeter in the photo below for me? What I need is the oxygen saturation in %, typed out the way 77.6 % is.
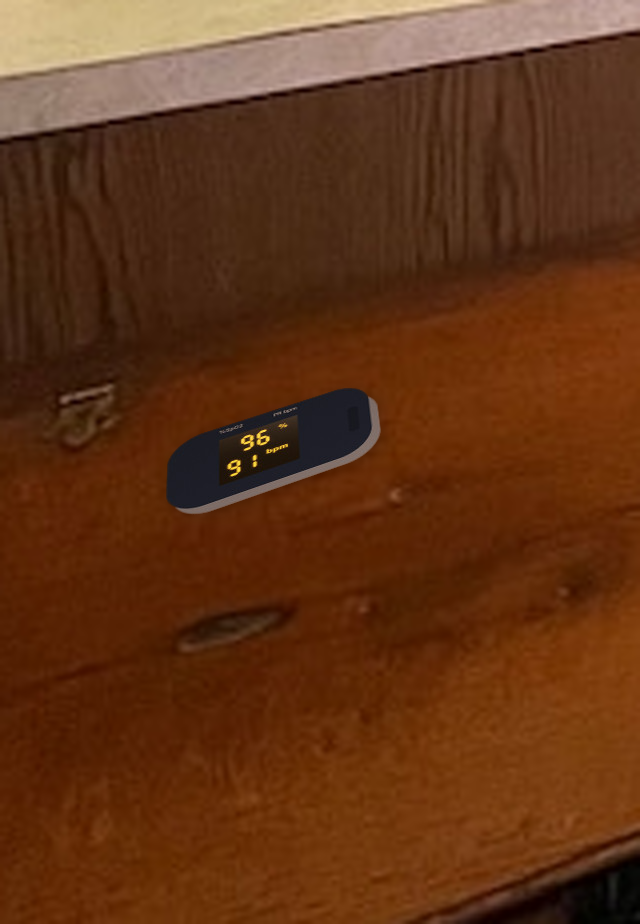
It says 96 %
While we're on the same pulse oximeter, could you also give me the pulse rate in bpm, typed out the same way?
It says 91 bpm
